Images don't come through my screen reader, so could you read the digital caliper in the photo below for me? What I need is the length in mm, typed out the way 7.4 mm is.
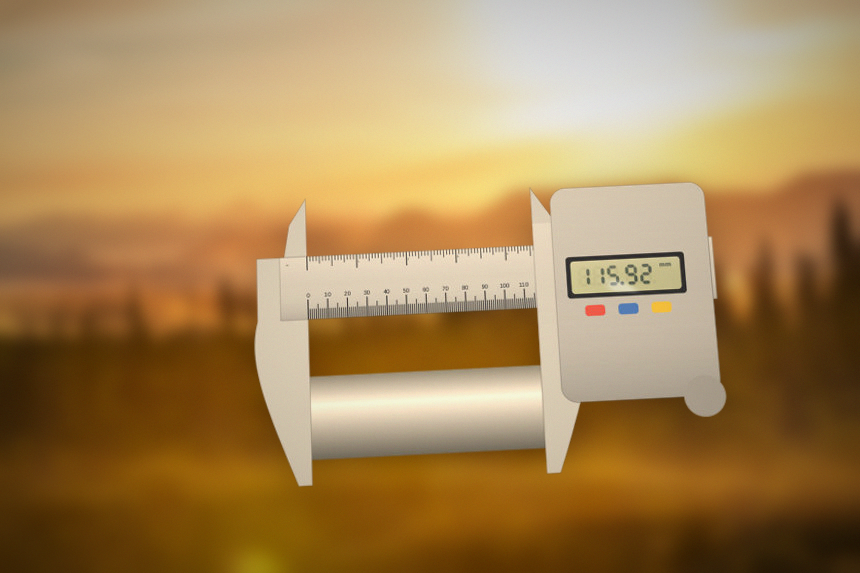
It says 115.92 mm
